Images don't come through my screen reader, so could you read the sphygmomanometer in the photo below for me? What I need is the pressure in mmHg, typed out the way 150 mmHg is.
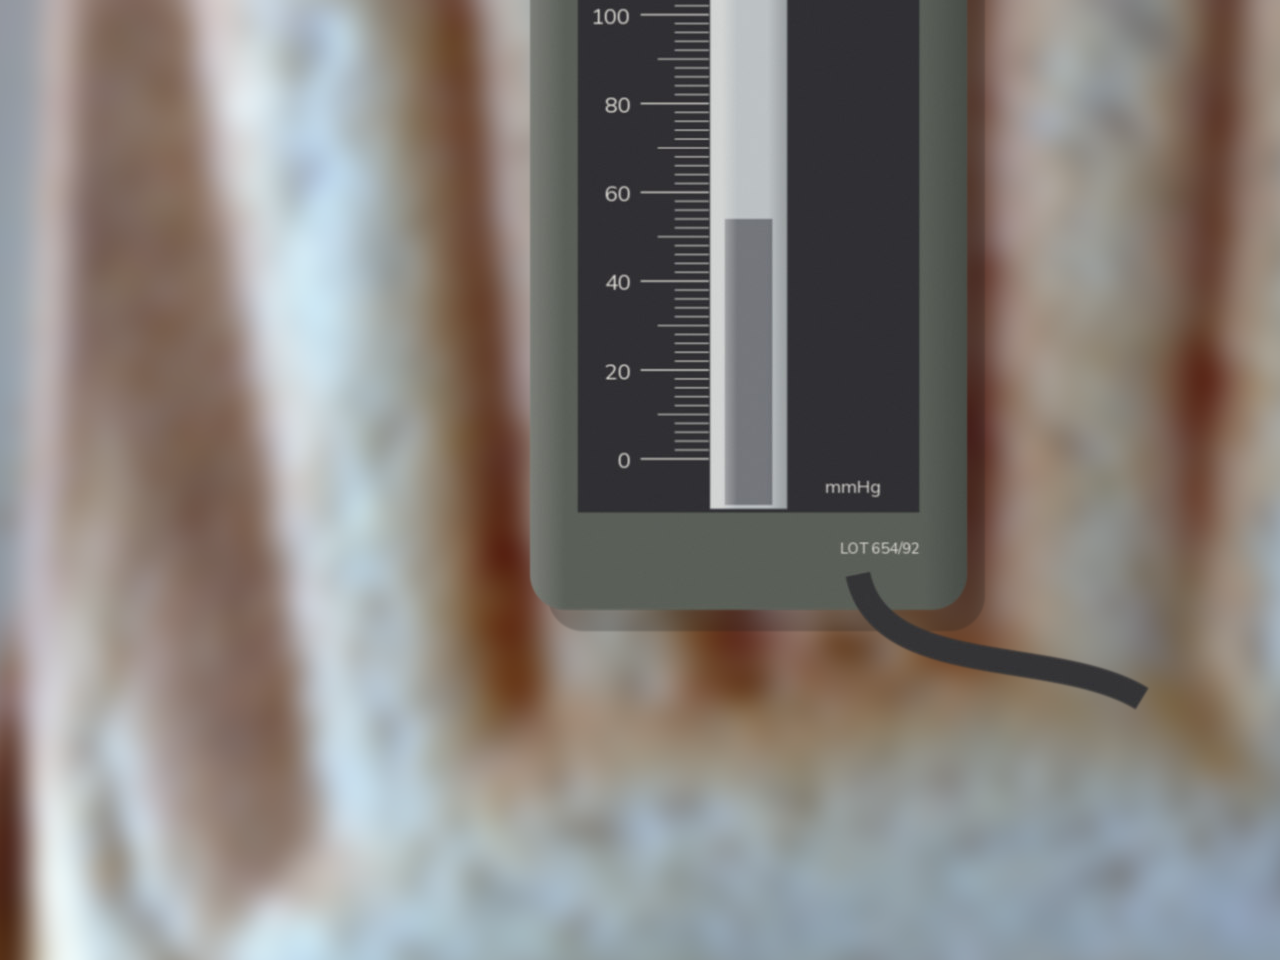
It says 54 mmHg
